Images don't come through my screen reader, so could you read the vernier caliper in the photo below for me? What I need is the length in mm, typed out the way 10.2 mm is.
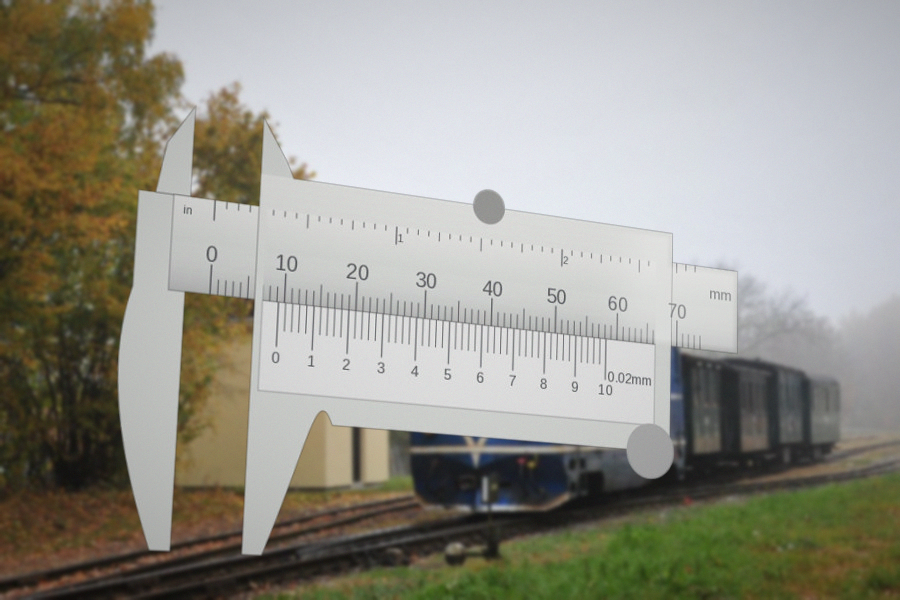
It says 9.2 mm
